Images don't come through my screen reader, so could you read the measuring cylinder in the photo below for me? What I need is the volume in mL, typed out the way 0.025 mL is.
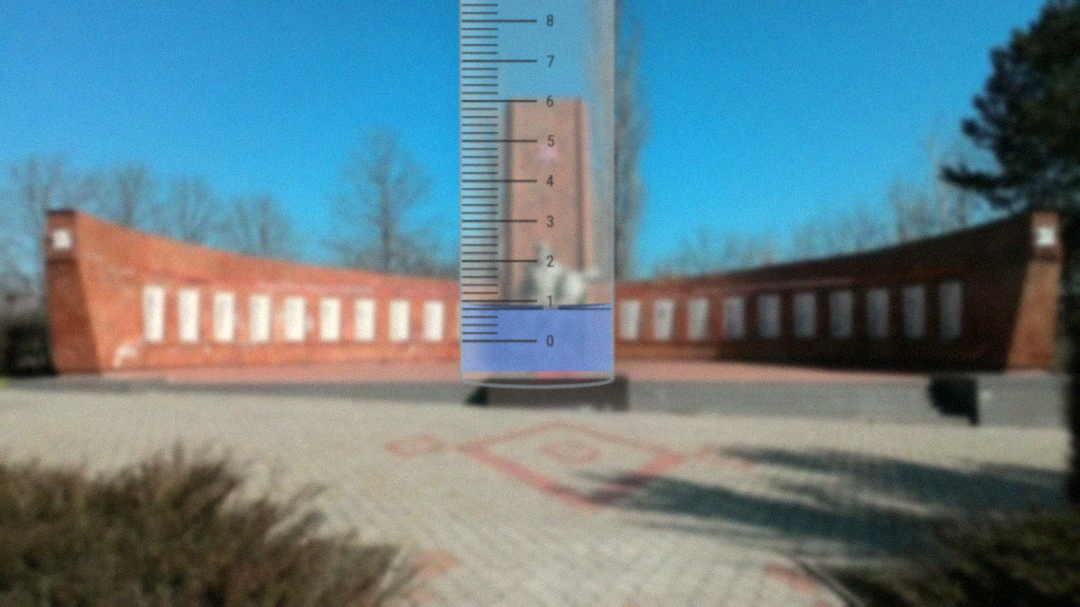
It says 0.8 mL
